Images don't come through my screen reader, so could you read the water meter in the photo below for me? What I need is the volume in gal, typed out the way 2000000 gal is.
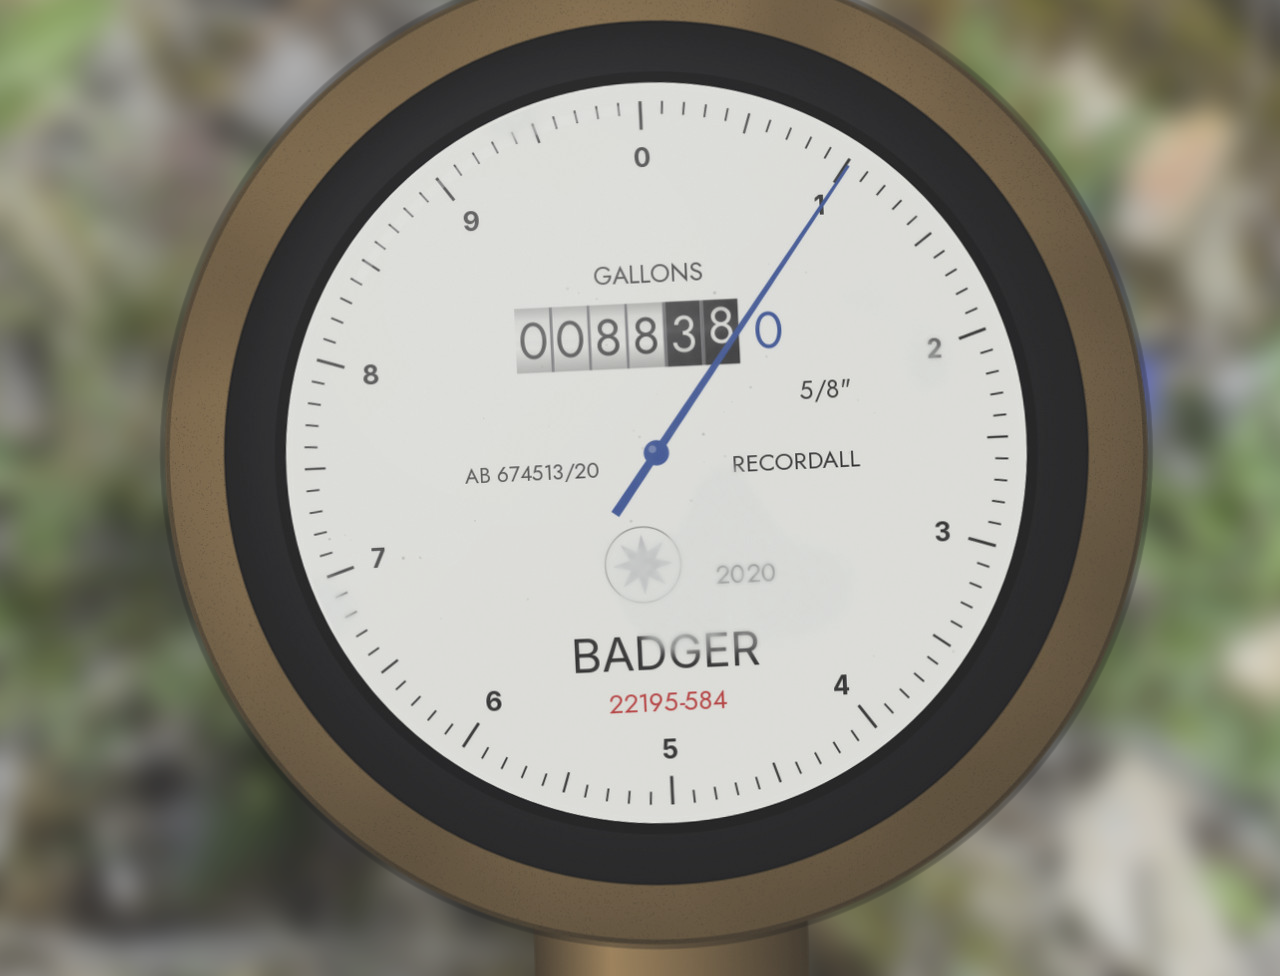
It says 88381.0 gal
